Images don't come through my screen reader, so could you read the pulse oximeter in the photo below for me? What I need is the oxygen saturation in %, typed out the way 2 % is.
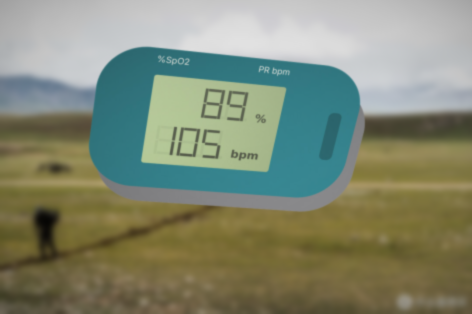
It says 89 %
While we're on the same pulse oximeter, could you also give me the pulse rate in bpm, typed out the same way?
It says 105 bpm
